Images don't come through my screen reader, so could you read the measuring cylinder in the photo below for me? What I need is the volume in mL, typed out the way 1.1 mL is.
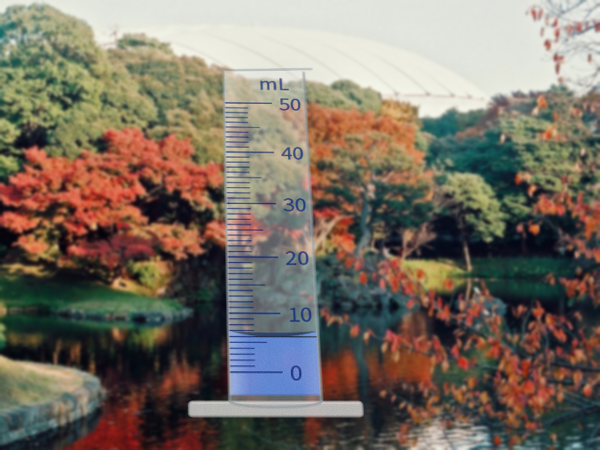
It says 6 mL
